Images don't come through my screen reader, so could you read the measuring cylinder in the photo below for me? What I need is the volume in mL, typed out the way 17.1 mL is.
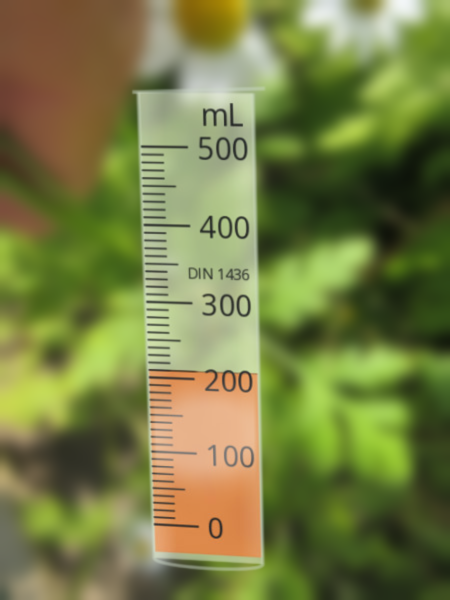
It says 210 mL
